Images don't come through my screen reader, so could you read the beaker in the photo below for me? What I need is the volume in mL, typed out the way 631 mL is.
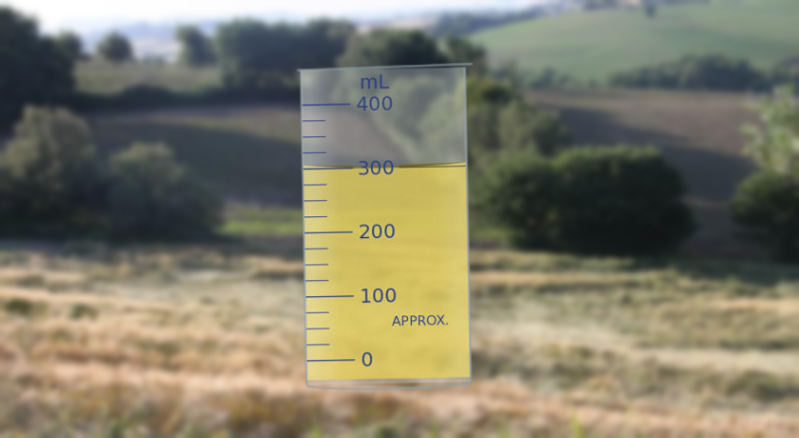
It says 300 mL
